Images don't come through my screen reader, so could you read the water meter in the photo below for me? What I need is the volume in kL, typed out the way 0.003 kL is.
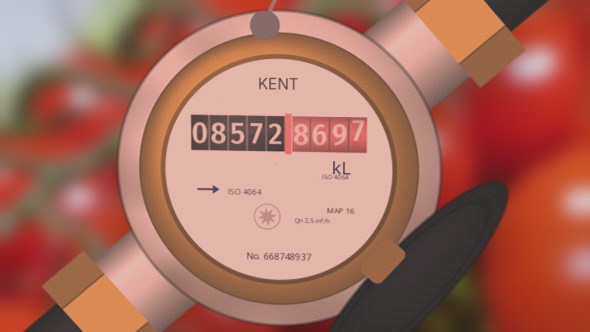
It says 8572.8697 kL
